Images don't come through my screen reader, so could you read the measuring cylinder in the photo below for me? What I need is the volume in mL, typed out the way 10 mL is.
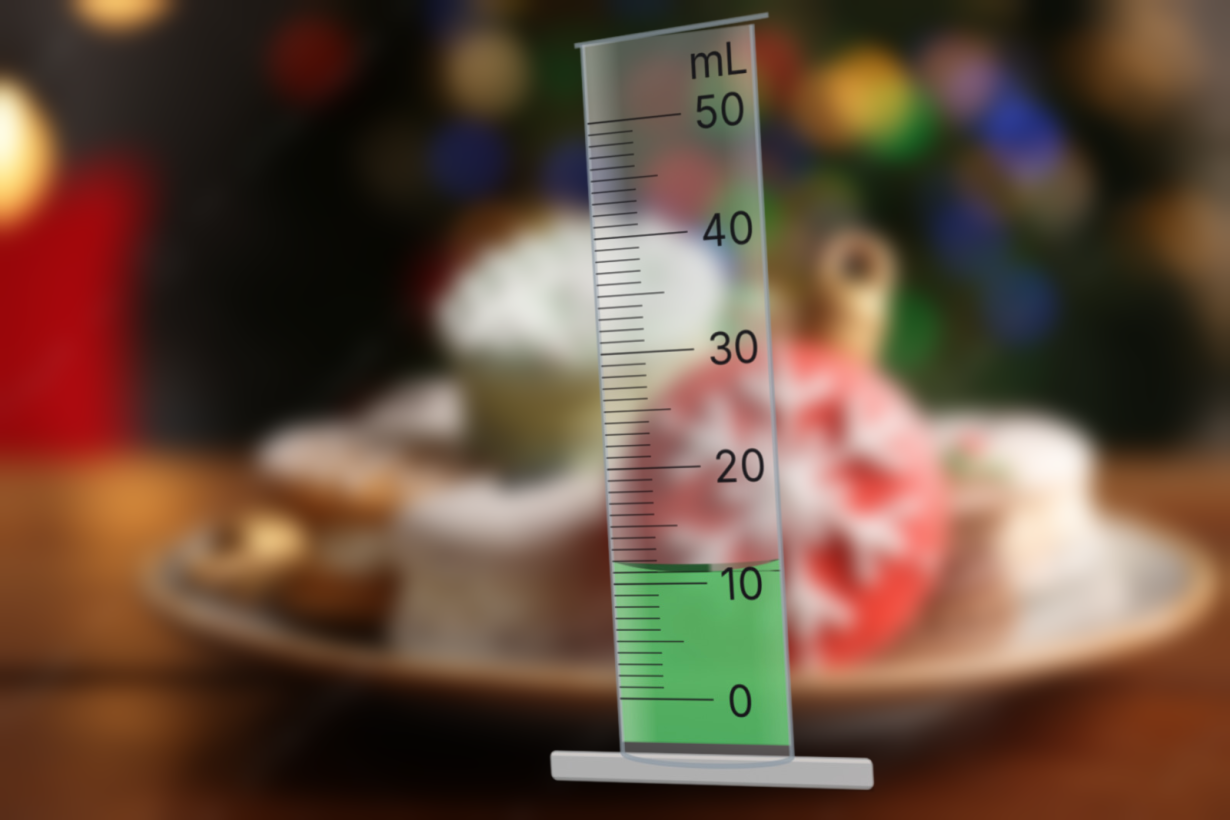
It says 11 mL
